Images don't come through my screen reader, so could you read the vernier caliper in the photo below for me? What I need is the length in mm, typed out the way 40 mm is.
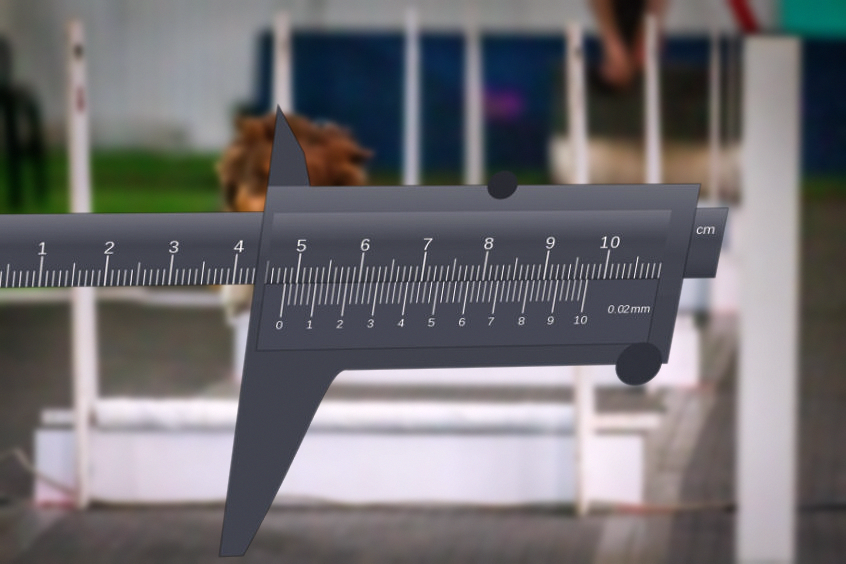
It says 48.2 mm
